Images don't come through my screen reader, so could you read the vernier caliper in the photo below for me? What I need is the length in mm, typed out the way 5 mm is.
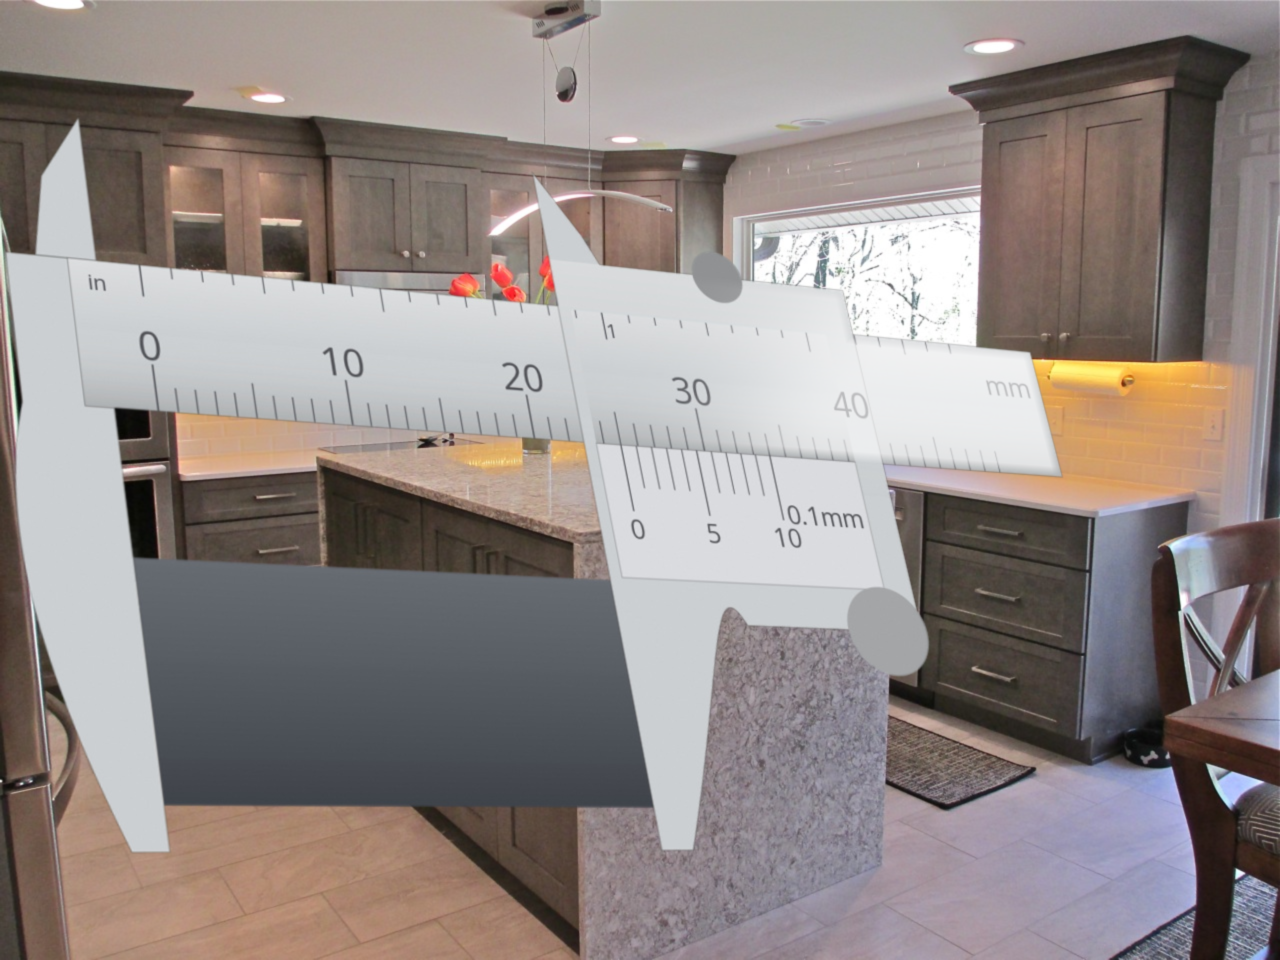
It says 25.0 mm
